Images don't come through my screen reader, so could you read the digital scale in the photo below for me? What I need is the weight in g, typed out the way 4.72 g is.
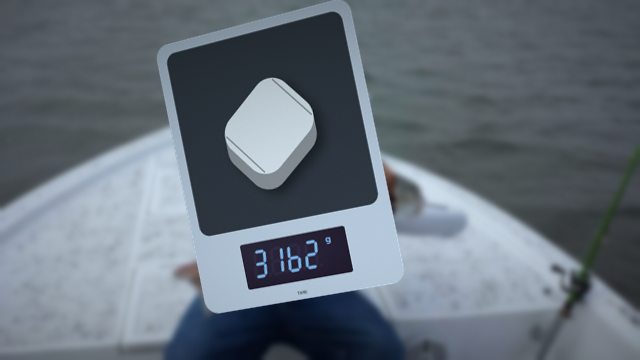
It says 3162 g
